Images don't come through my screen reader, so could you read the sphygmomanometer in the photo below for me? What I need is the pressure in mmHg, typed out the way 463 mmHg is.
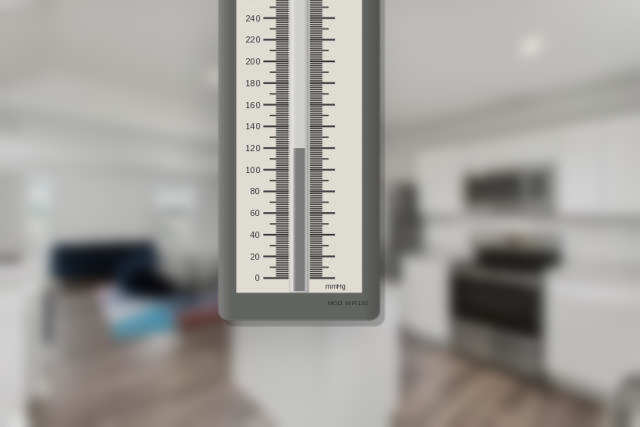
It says 120 mmHg
